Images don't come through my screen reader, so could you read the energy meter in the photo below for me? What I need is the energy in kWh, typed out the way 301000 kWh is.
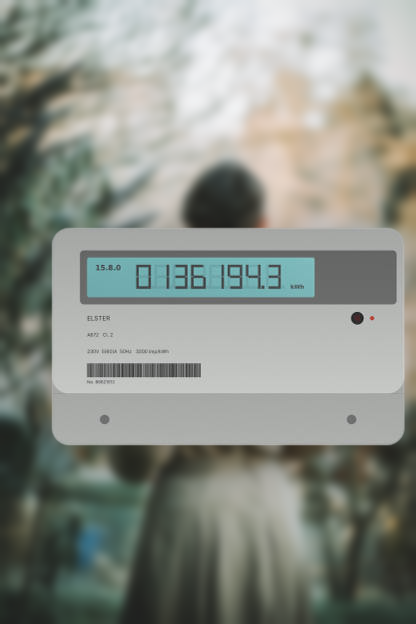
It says 136194.3 kWh
